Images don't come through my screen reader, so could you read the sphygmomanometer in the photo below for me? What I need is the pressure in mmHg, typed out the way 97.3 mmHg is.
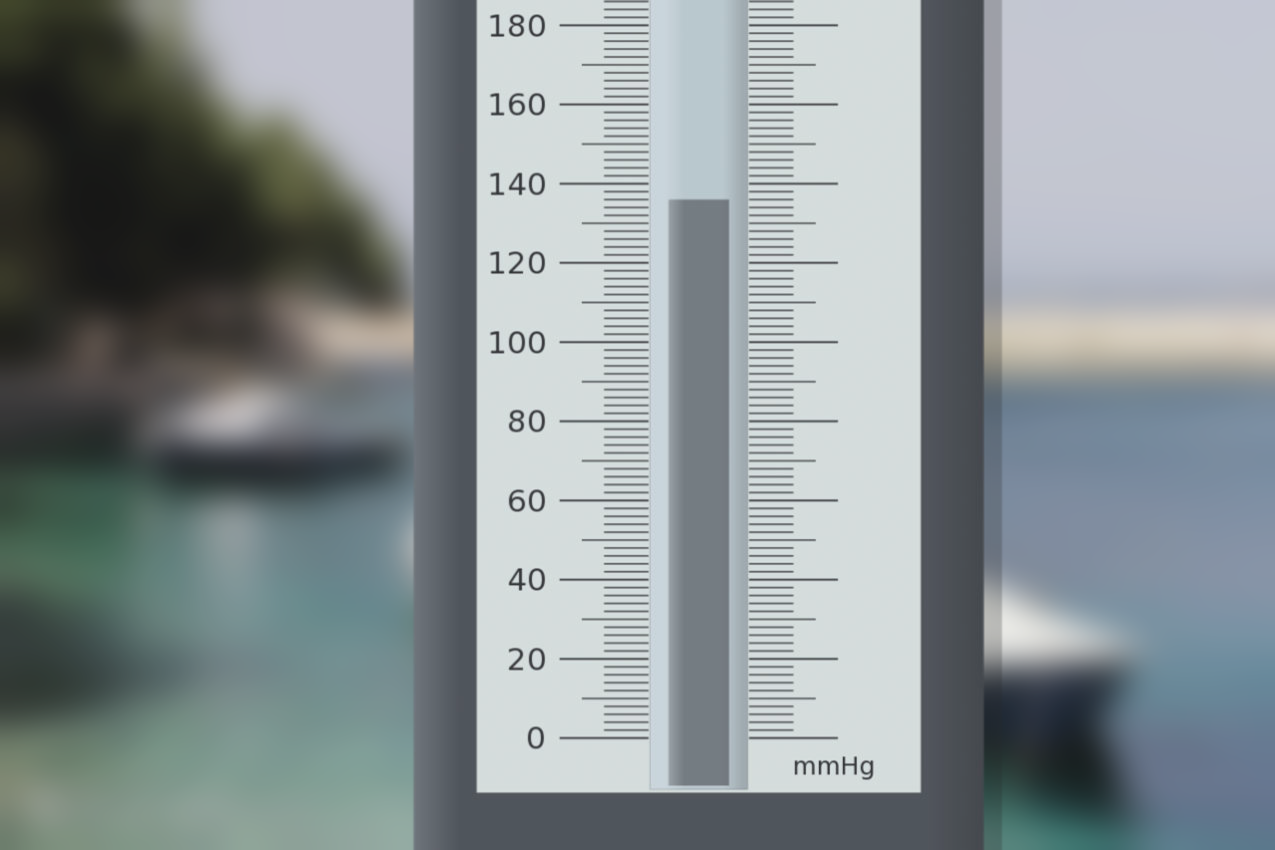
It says 136 mmHg
